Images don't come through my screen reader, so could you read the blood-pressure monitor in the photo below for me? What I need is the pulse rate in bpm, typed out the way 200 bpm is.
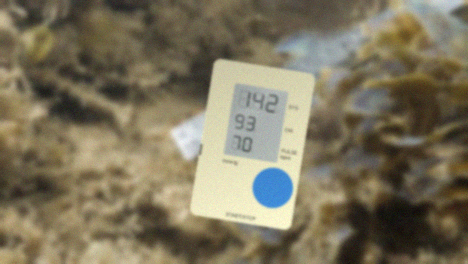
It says 70 bpm
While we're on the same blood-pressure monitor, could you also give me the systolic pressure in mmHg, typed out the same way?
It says 142 mmHg
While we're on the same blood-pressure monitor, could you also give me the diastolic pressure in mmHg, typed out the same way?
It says 93 mmHg
